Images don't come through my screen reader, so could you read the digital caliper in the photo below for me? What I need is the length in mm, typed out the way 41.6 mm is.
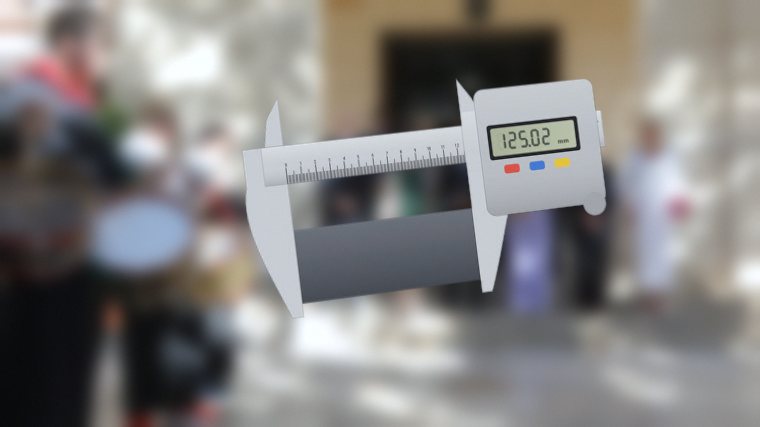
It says 125.02 mm
